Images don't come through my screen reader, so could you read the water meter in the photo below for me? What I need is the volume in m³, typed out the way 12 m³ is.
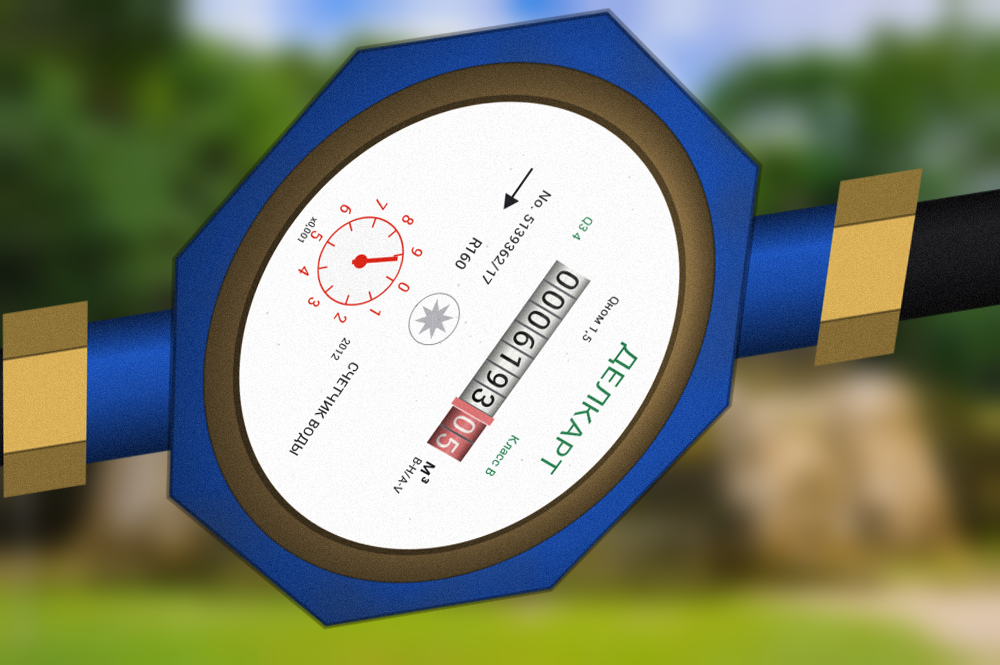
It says 6193.049 m³
